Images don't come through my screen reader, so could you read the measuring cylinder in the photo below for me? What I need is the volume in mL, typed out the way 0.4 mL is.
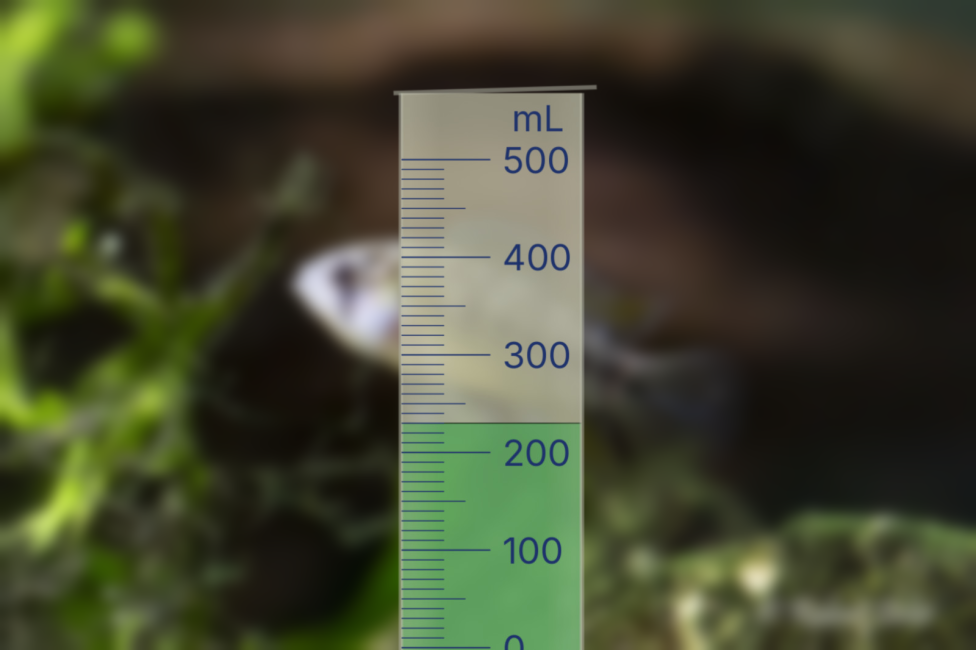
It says 230 mL
